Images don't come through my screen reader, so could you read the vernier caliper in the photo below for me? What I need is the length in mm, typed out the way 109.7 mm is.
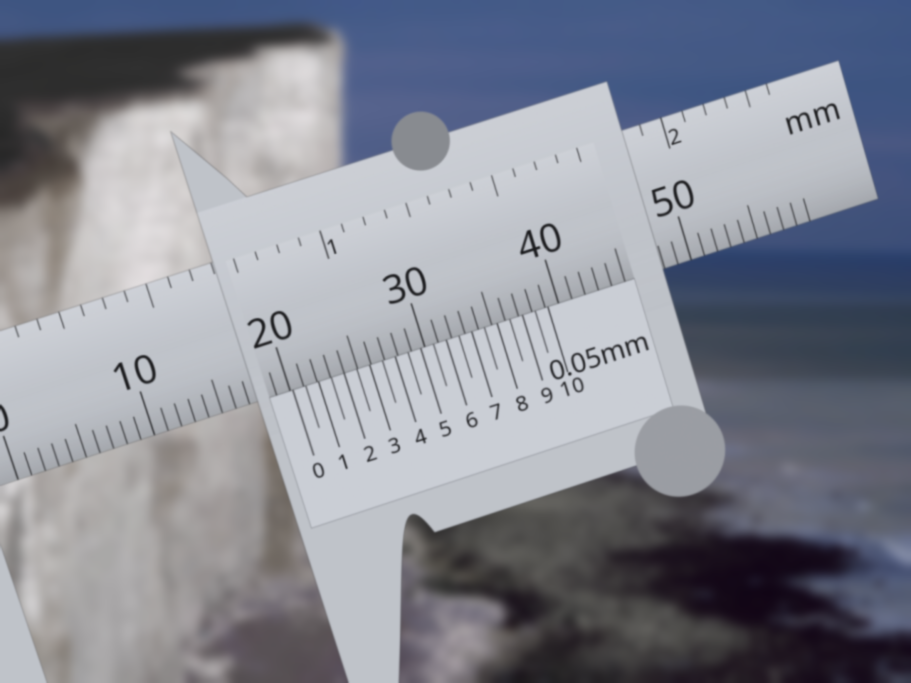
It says 20.2 mm
